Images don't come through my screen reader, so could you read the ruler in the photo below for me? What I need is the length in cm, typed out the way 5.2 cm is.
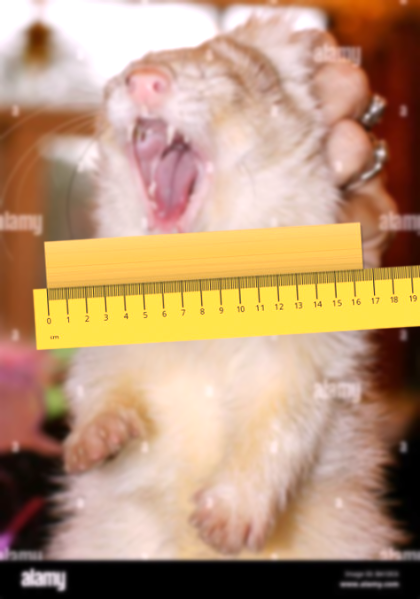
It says 16.5 cm
